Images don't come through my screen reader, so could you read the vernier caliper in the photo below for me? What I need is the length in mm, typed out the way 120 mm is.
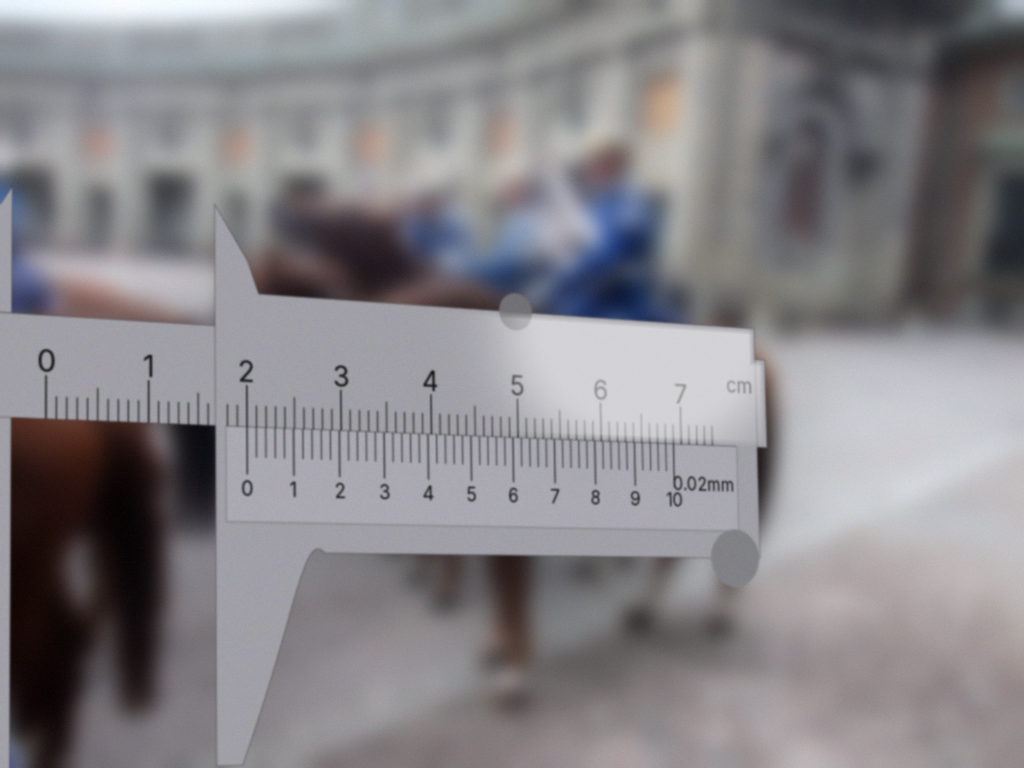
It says 20.0 mm
